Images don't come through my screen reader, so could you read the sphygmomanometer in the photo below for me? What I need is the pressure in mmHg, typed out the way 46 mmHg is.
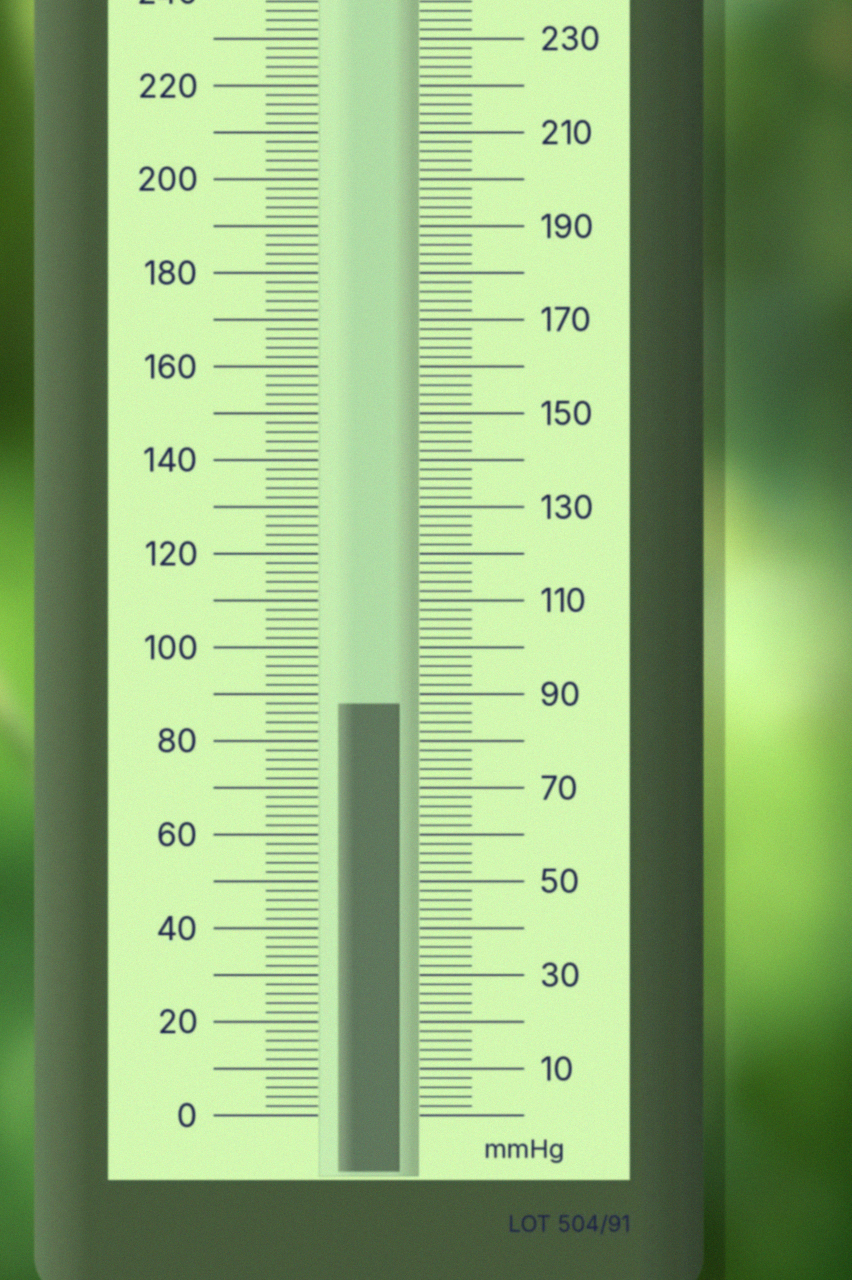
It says 88 mmHg
